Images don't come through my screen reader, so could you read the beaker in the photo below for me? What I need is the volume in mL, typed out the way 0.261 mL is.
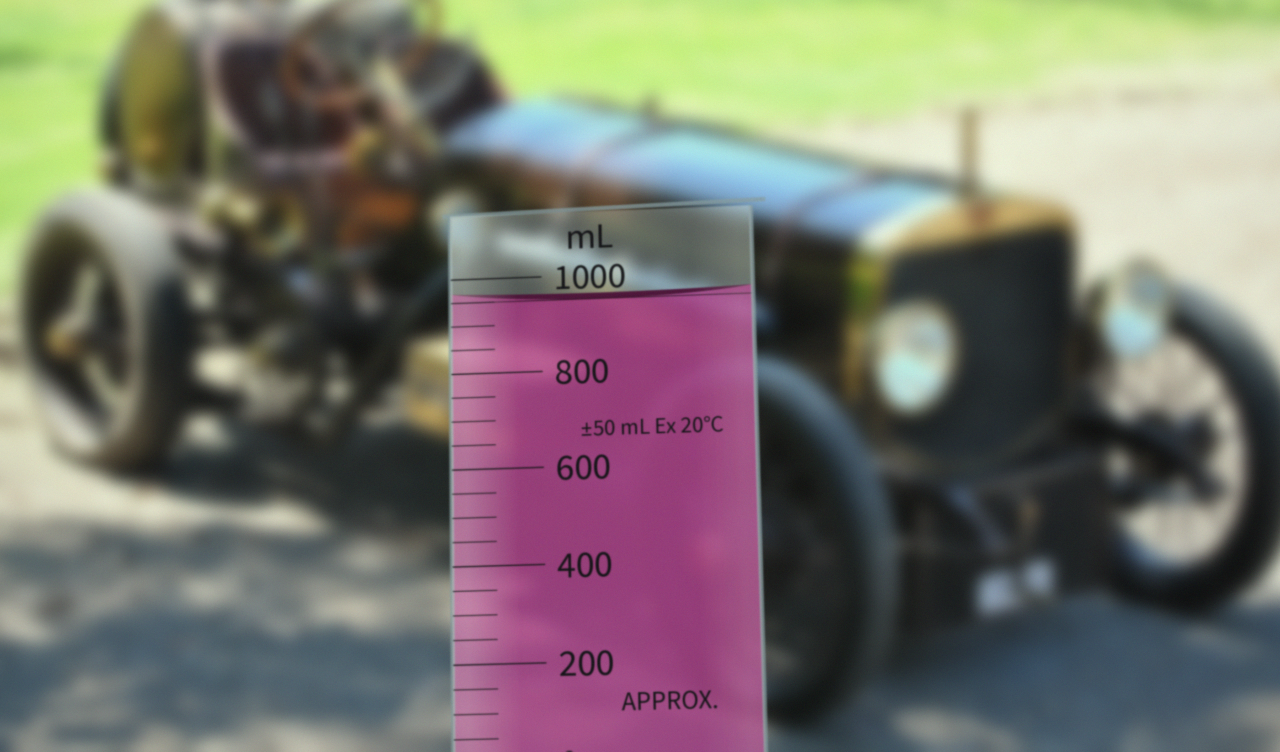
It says 950 mL
